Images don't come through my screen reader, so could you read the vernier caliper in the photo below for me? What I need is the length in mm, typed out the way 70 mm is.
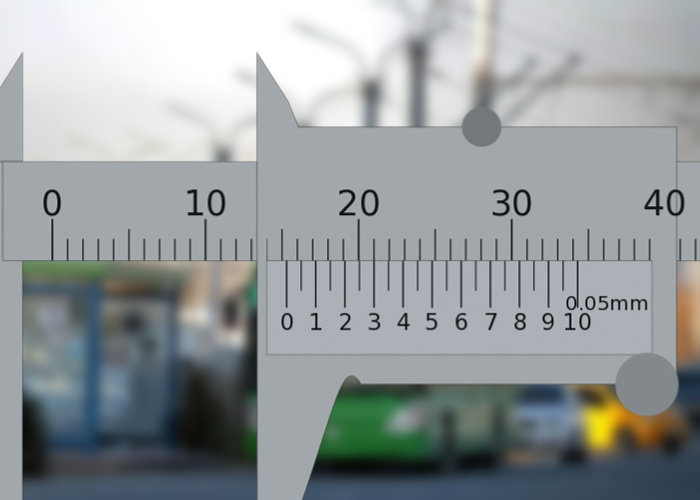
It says 15.3 mm
